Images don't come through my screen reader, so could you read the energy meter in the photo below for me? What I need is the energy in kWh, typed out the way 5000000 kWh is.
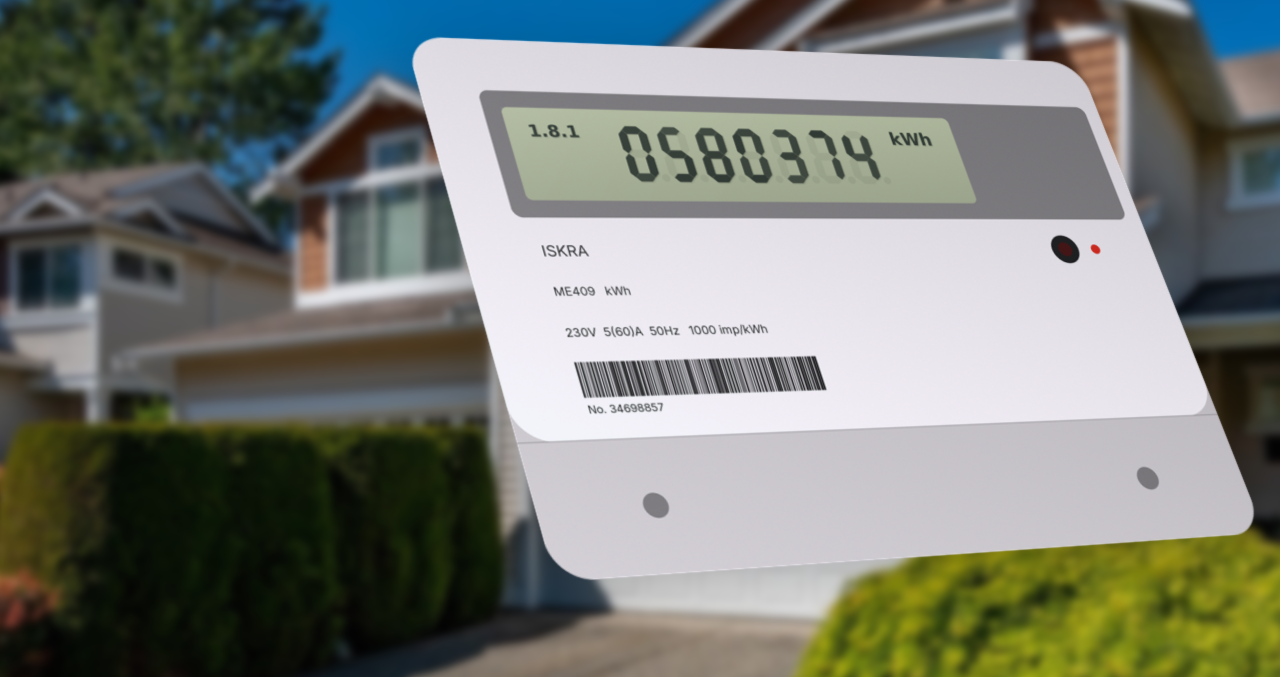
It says 580374 kWh
